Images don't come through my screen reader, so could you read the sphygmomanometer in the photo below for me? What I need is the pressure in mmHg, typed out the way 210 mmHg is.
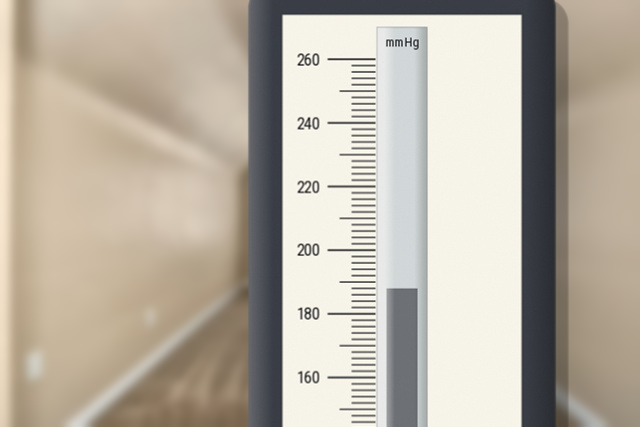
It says 188 mmHg
